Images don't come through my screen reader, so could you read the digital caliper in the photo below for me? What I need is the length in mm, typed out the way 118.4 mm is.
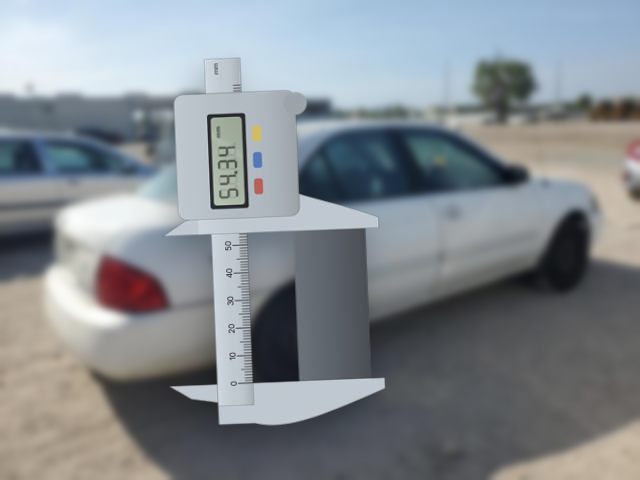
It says 54.34 mm
